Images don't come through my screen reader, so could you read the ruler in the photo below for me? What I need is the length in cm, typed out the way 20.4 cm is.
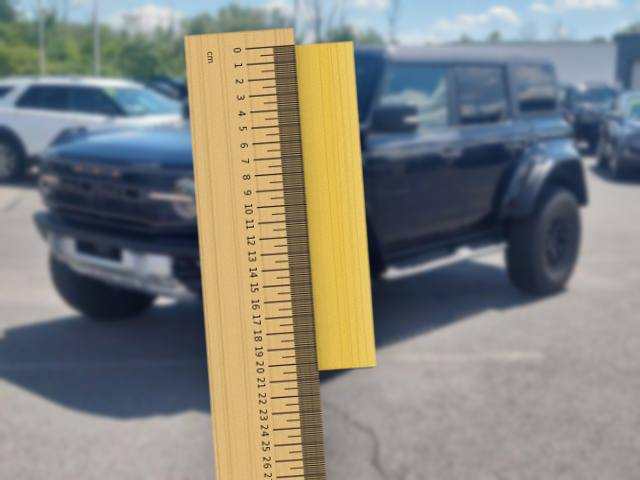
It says 20.5 cm
